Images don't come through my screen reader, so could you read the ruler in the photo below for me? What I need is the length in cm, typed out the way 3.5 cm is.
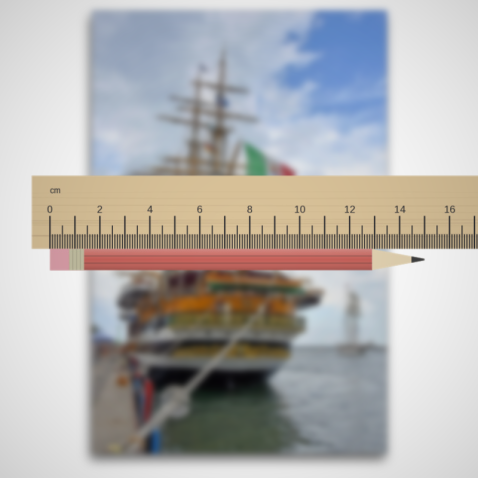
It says 15 cm
